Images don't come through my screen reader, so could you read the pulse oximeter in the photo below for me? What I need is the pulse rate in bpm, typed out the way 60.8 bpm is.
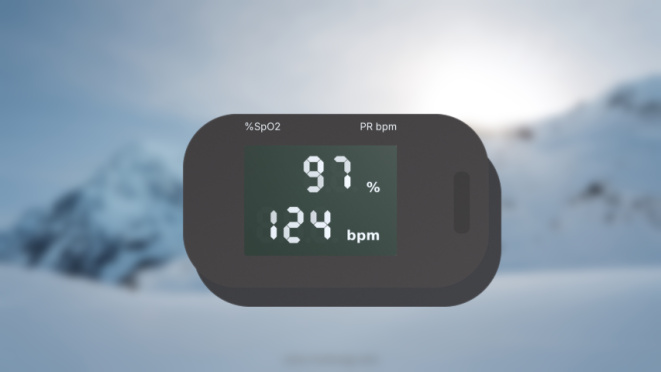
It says 124 bpm
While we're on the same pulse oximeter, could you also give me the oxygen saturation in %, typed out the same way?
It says 97 %
